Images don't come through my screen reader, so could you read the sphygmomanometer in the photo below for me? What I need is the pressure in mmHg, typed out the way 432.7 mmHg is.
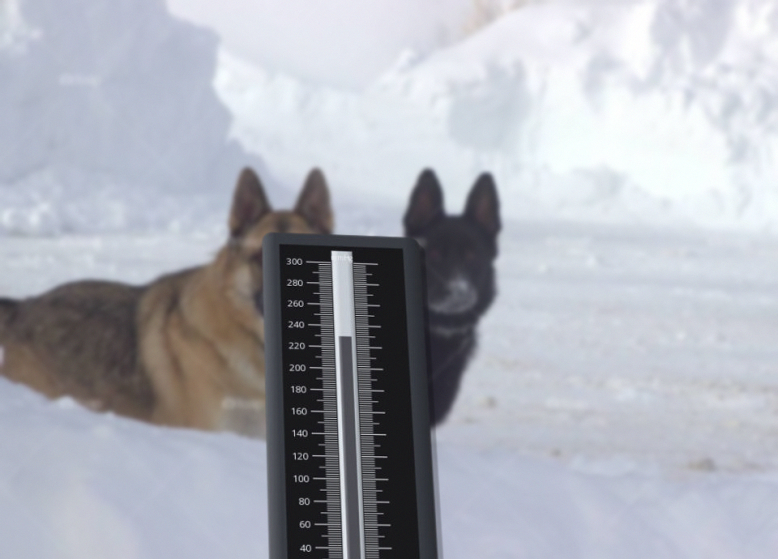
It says 230 mmHg
